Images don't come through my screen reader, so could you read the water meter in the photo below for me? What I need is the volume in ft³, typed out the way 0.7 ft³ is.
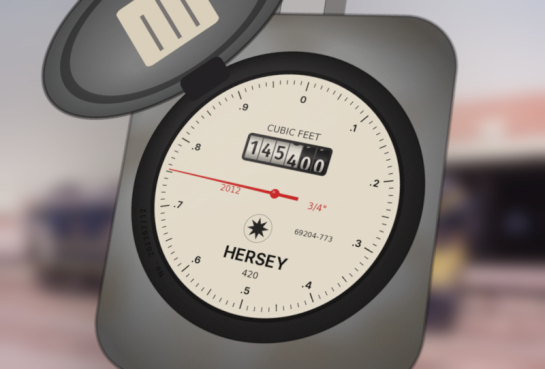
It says 145399.75 ft³
